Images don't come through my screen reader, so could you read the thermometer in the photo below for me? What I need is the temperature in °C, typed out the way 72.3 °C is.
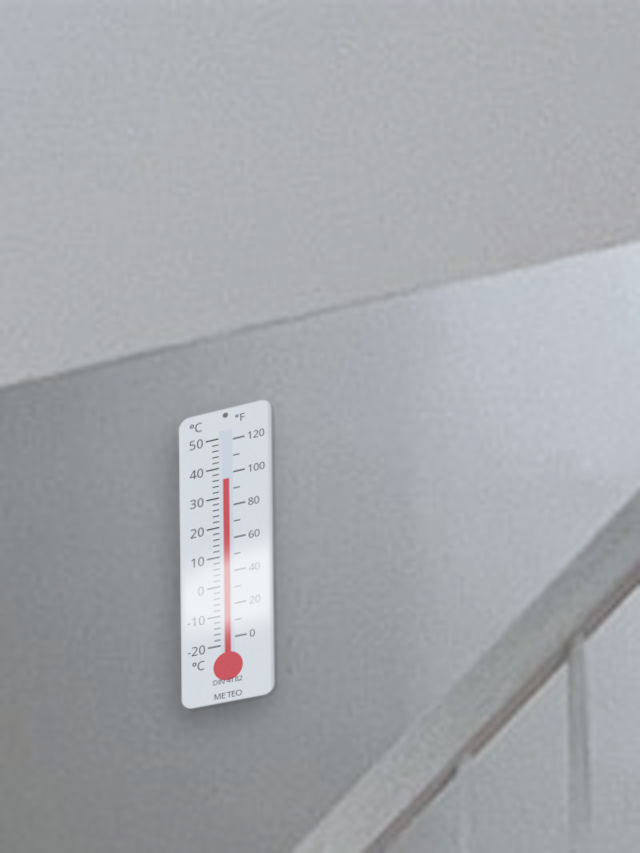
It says 36 °C
